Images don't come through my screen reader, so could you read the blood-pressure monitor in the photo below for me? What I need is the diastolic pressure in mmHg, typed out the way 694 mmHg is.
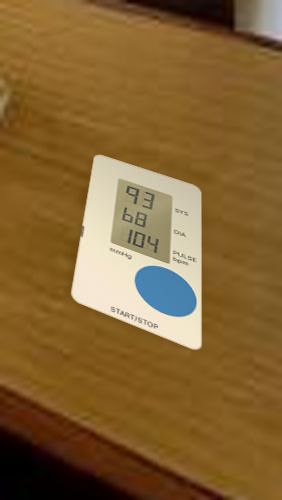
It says 68 mmHg
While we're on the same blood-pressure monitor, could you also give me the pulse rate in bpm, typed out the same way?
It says 104 bpm
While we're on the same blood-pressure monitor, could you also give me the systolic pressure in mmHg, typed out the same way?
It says 93 mmHg
